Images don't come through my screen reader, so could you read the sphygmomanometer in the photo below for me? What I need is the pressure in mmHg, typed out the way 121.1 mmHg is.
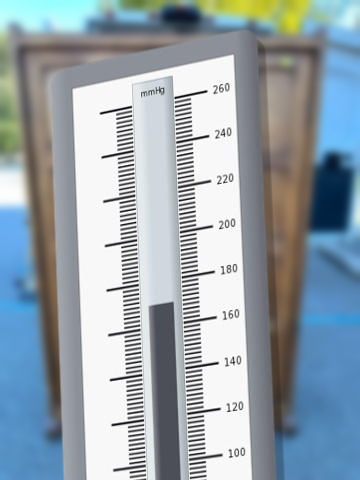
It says 170 mmHg
